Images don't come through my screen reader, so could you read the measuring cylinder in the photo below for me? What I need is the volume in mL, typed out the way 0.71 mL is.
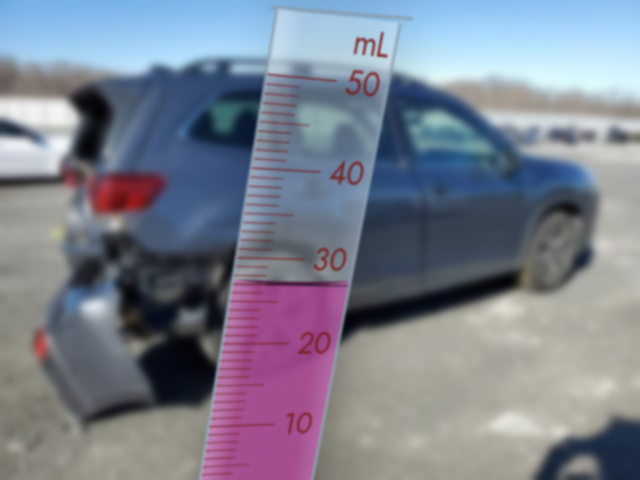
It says 27 mL
